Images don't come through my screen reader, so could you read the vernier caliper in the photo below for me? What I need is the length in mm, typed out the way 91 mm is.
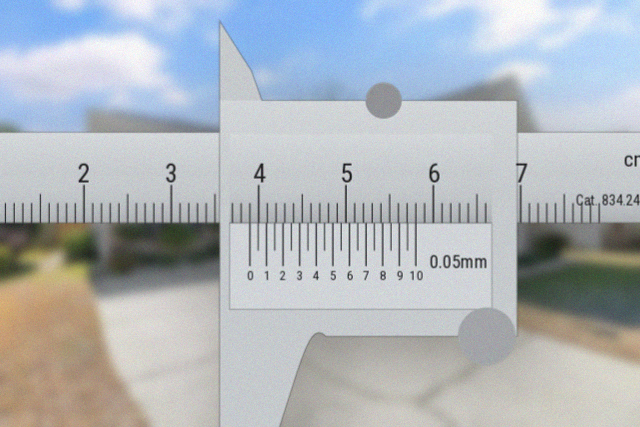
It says 39.0 mm
